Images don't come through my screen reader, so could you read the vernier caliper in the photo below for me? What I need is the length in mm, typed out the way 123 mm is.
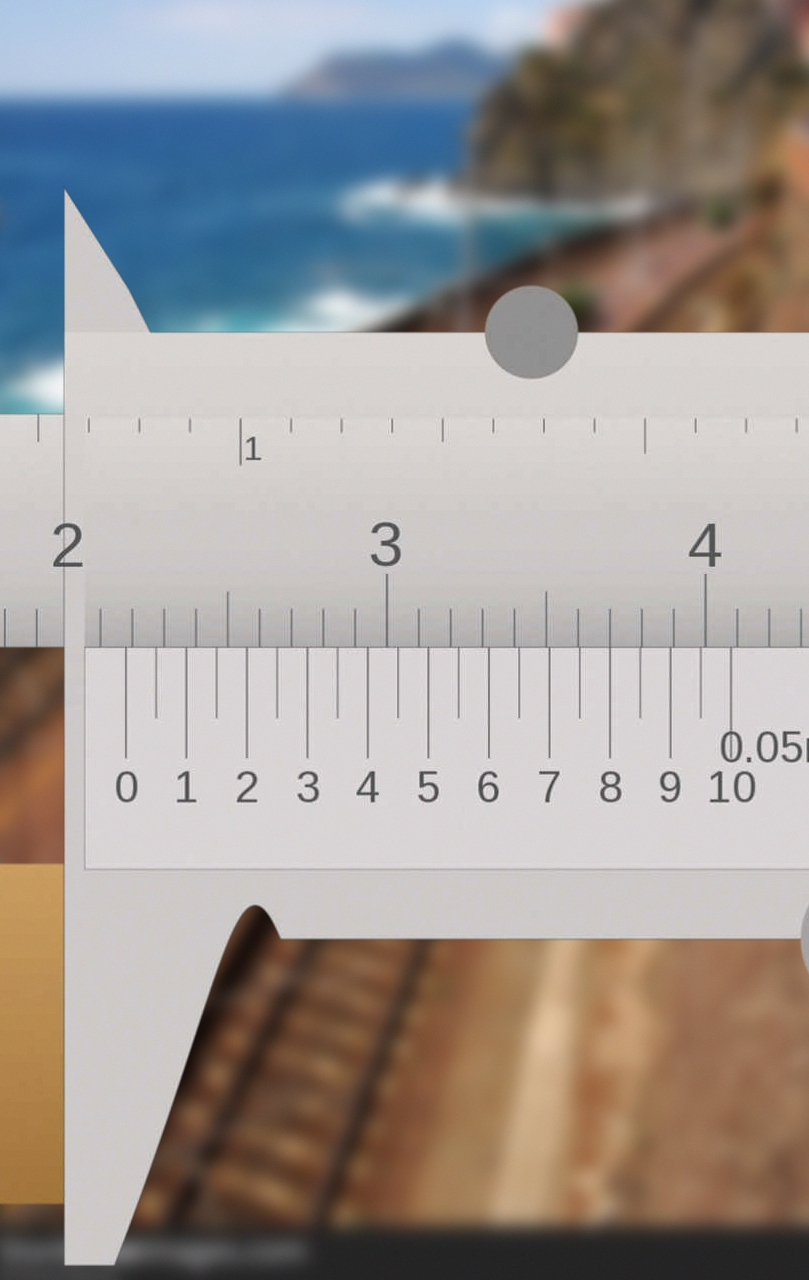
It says 21.80 mm
